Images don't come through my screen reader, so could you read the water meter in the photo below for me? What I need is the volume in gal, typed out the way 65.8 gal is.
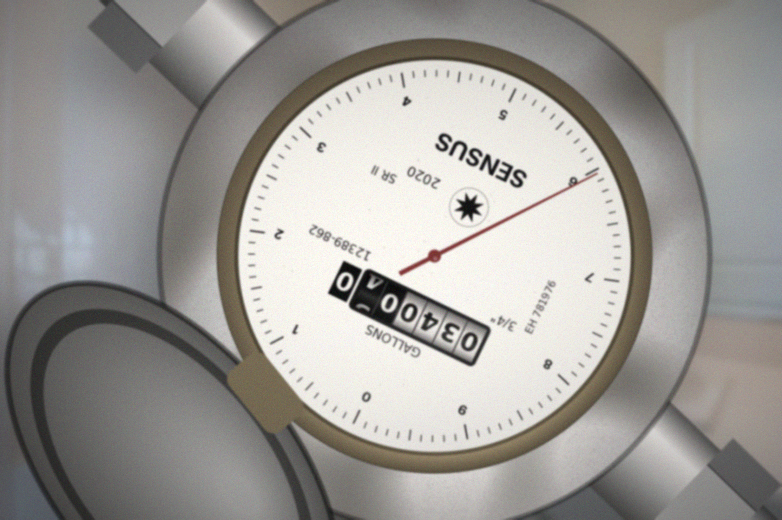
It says 340036.0 gal
